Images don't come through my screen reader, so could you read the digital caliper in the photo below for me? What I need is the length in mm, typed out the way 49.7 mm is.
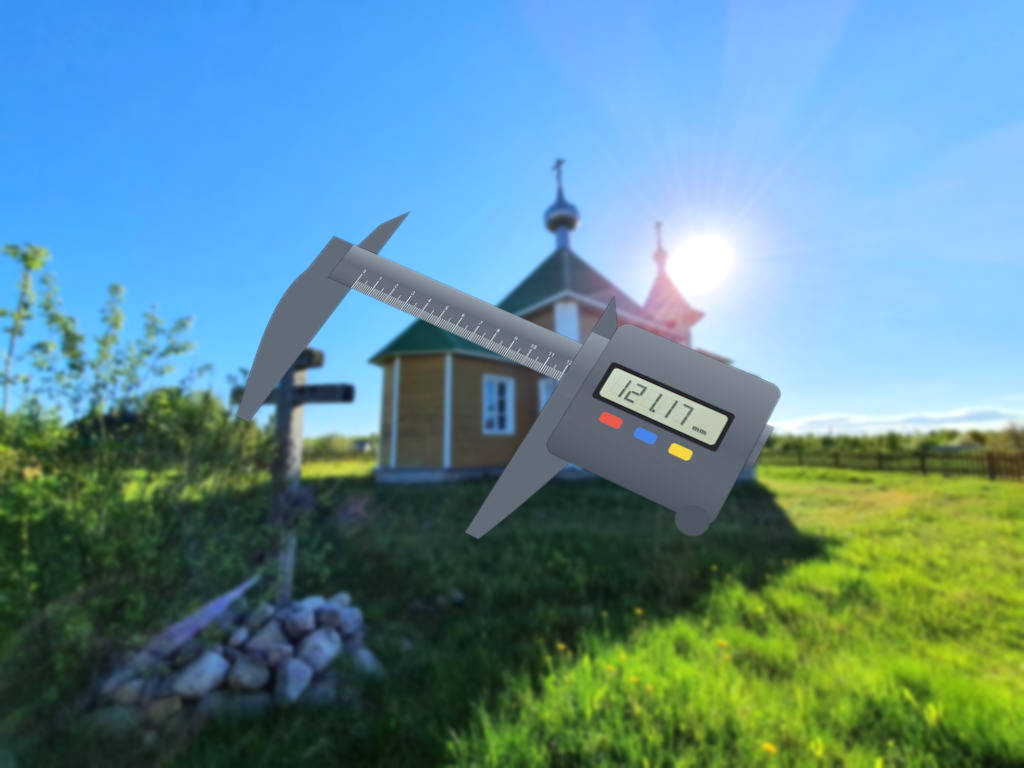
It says 121.17 mm
